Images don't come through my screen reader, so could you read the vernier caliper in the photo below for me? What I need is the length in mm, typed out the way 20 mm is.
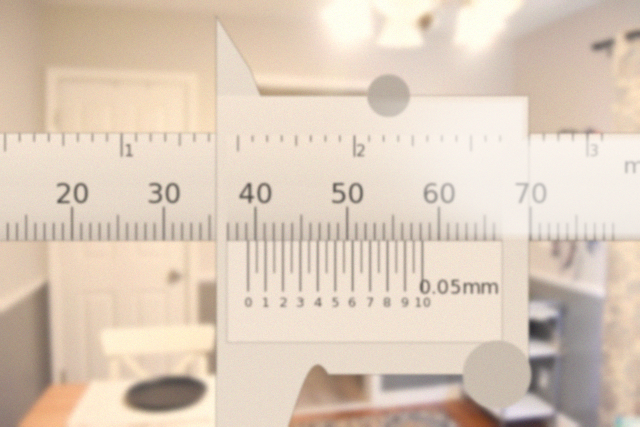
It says 39.2 mm
